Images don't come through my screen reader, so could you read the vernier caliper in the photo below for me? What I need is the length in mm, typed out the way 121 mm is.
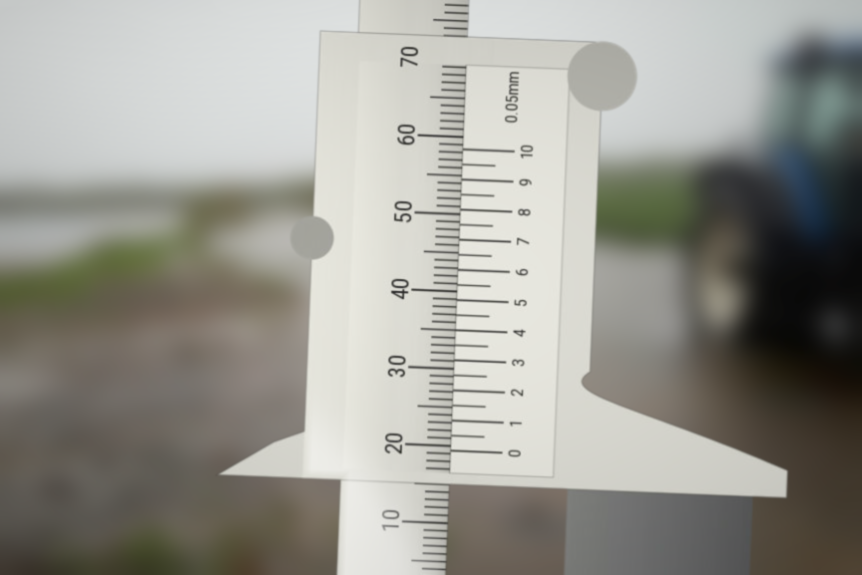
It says 19.4 mm
